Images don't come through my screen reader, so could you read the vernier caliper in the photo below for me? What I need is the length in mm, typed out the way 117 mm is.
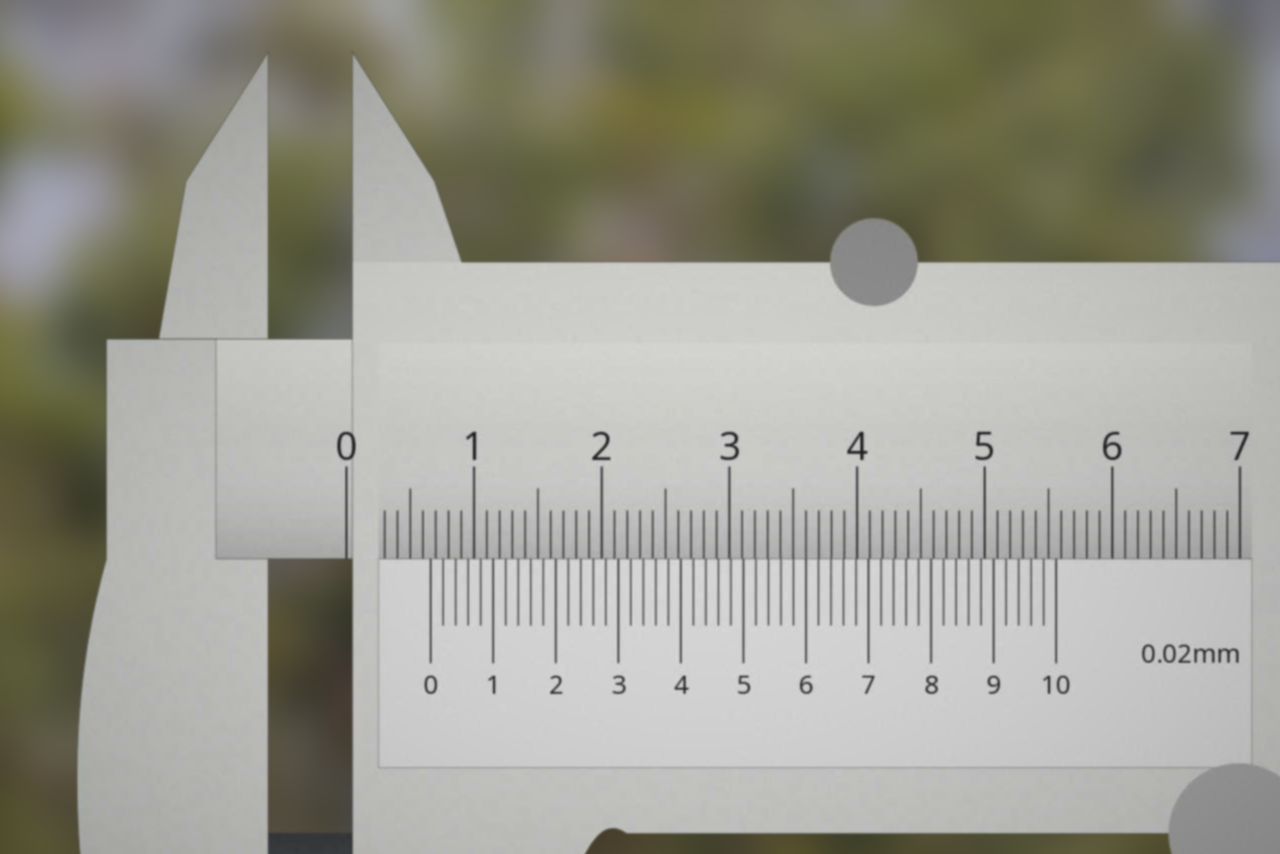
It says 6.6 mm
